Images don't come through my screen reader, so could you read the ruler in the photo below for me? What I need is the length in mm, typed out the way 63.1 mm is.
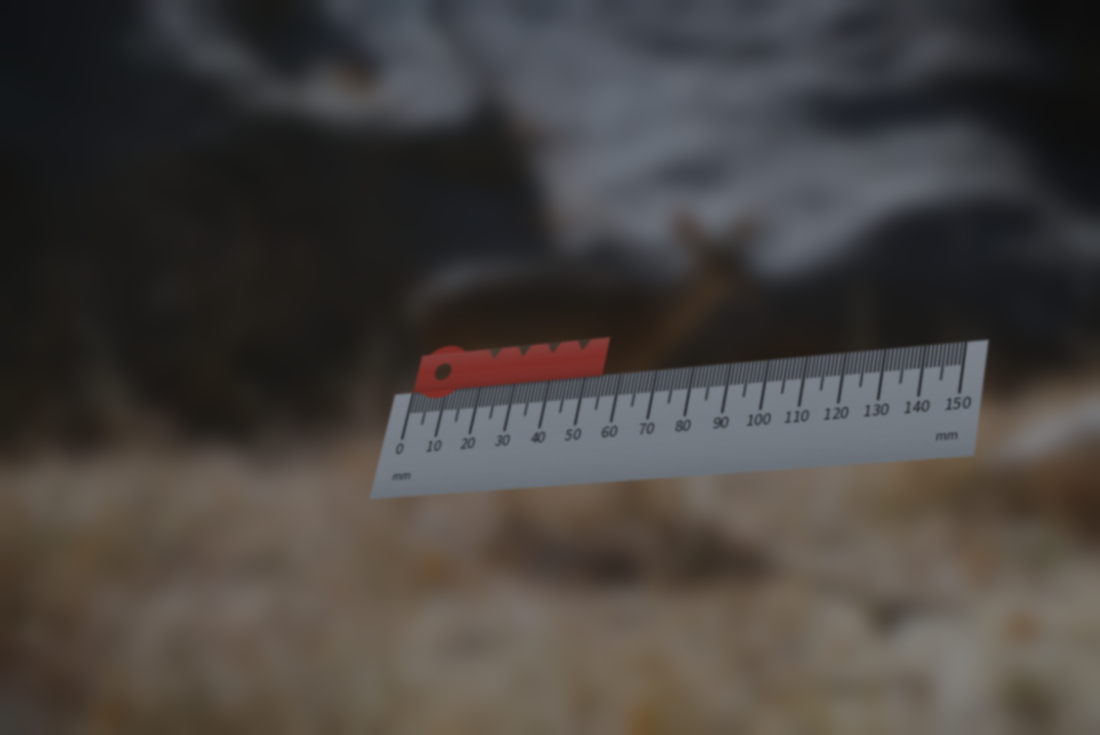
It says 55 mm
